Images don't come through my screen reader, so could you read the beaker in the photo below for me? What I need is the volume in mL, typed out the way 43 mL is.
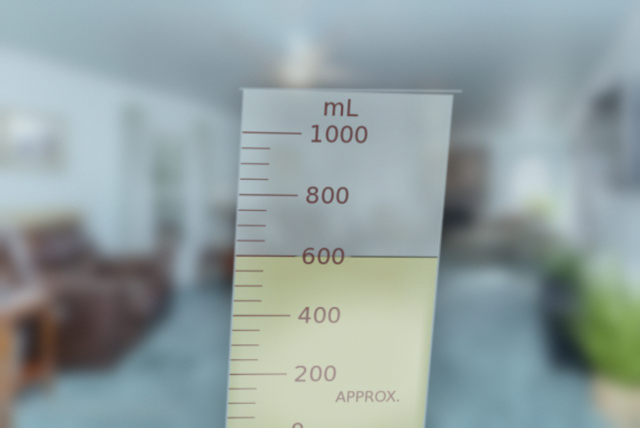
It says 600 mL
